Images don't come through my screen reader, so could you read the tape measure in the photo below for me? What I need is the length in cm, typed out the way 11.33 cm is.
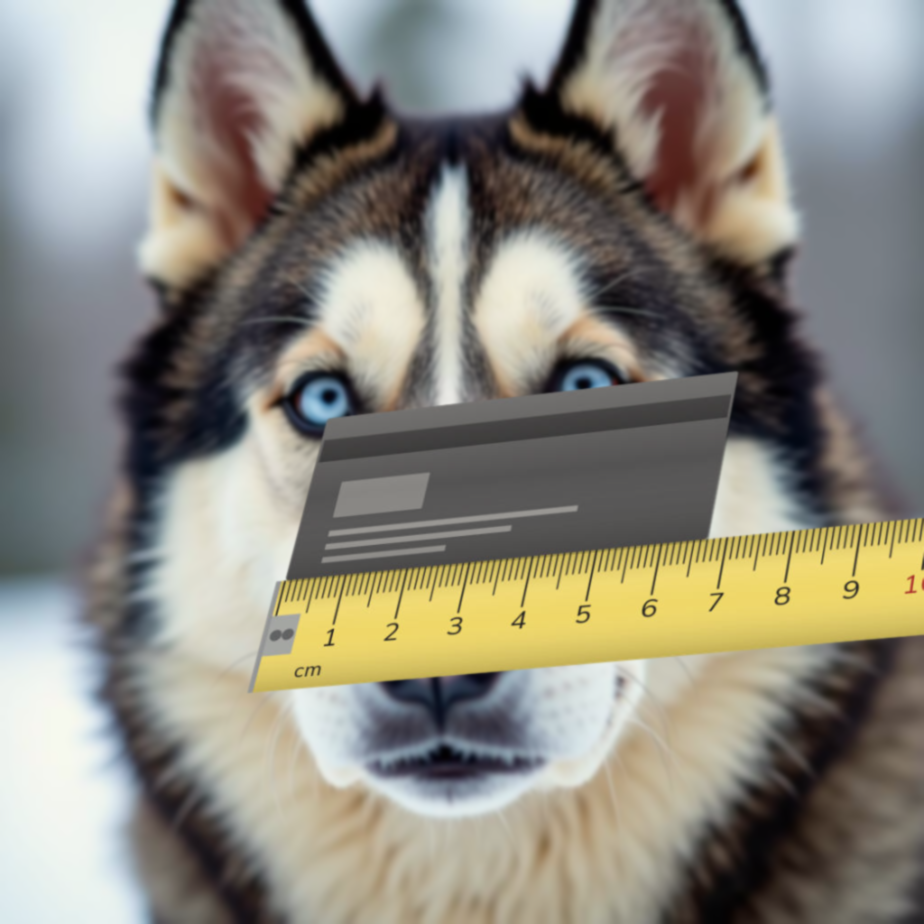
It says 6.7 cm
